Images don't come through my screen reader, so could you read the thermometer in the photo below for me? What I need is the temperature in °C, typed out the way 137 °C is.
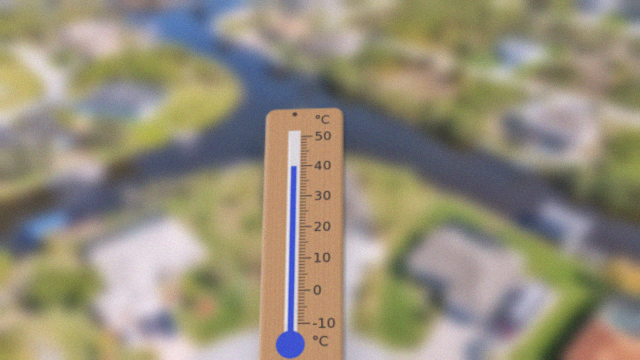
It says 40 °C
